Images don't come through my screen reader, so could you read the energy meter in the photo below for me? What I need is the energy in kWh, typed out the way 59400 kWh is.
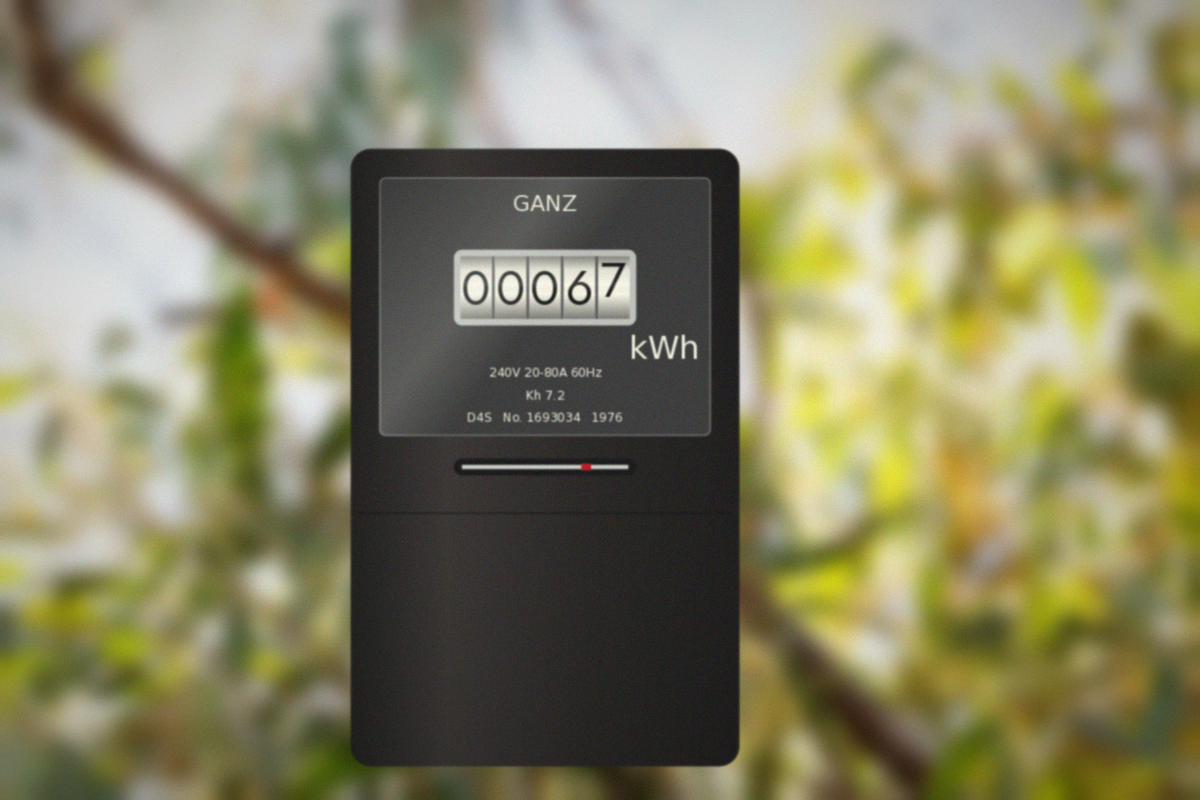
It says 67 kWh
